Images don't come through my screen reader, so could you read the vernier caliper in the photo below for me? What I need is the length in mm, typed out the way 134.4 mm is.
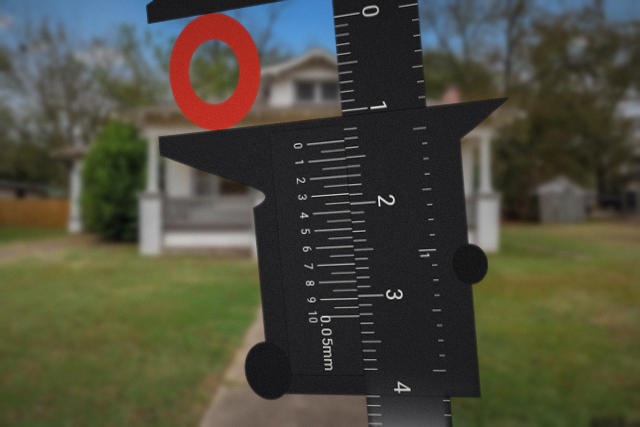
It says 13.2 mm
